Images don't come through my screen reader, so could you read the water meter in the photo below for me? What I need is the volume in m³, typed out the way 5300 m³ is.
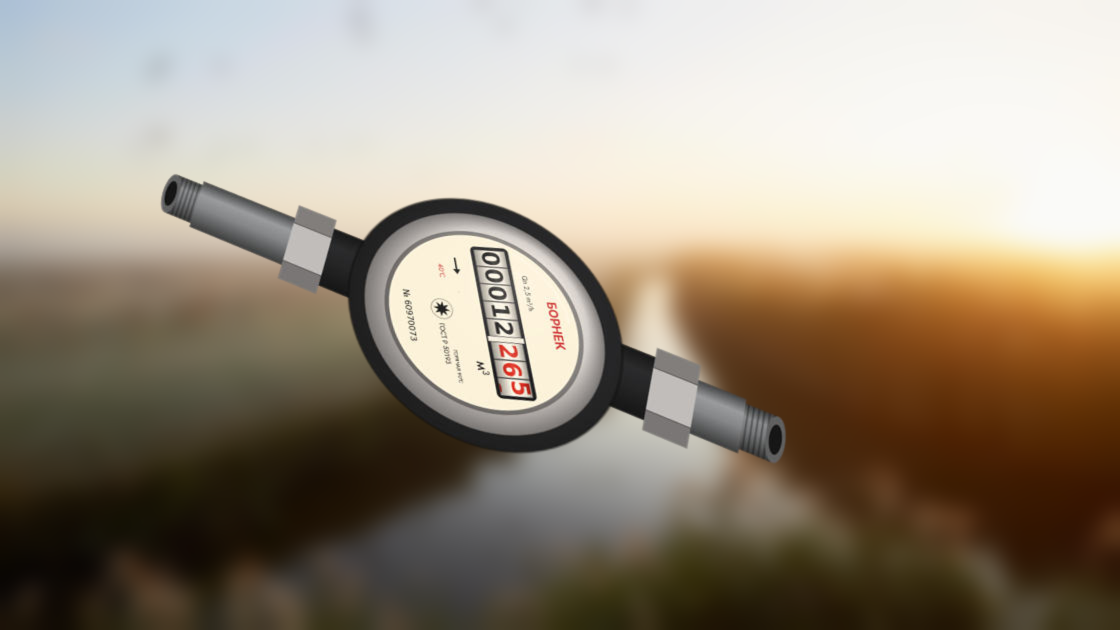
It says 12.265 m³
